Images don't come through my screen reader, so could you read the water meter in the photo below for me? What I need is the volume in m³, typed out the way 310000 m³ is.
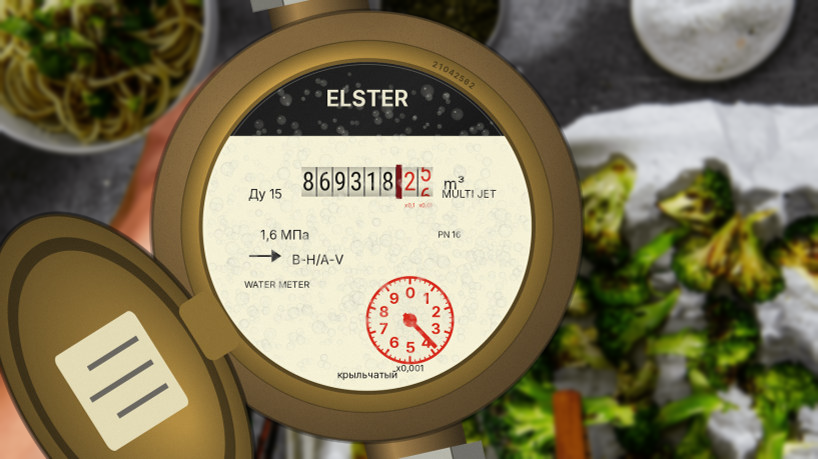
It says 869318.253 m³
